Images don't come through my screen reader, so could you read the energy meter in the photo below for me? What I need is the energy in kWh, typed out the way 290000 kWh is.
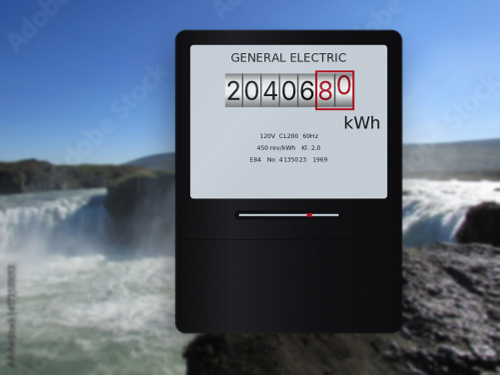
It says 20406.80 kWh
